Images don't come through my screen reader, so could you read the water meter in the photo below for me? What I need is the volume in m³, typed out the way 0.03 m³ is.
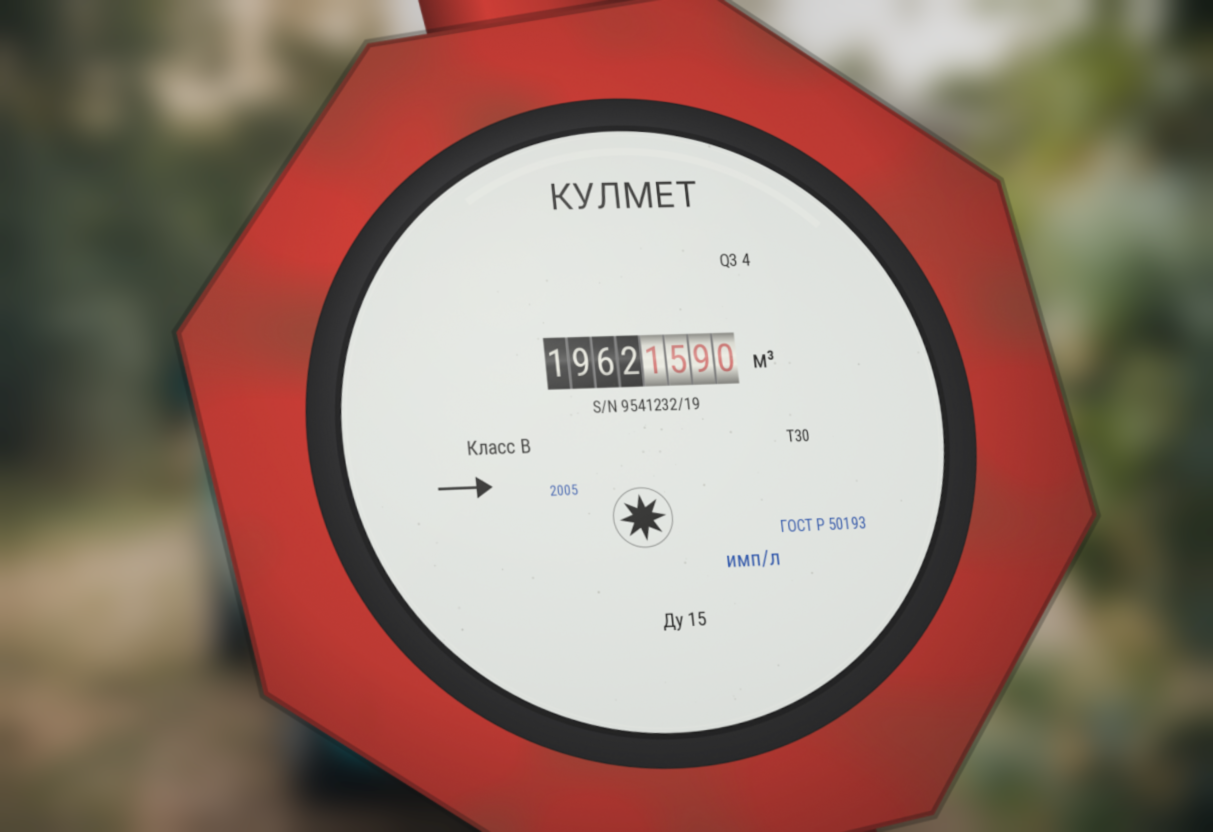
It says 1962.1590 m³
